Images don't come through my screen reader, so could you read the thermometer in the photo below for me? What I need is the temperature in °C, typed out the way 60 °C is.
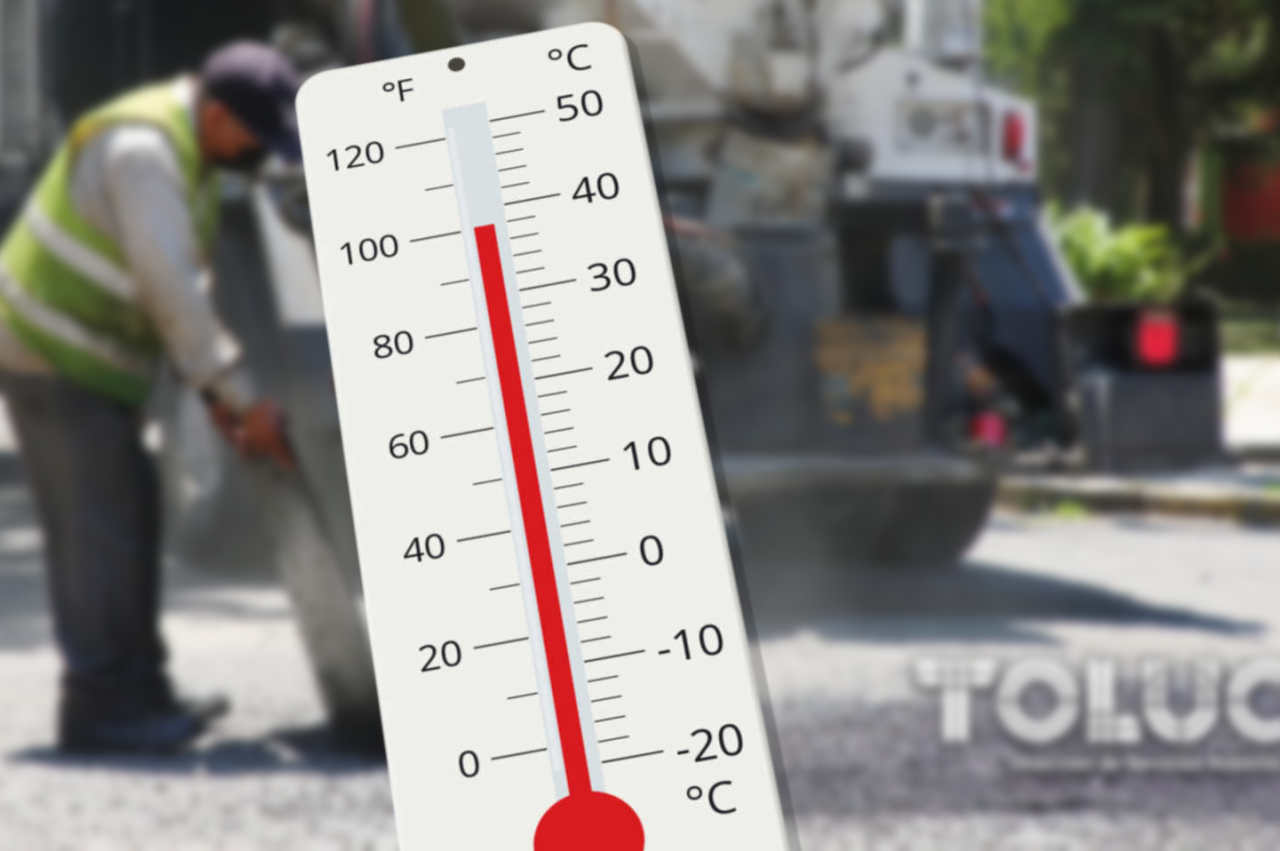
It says 38 °C
